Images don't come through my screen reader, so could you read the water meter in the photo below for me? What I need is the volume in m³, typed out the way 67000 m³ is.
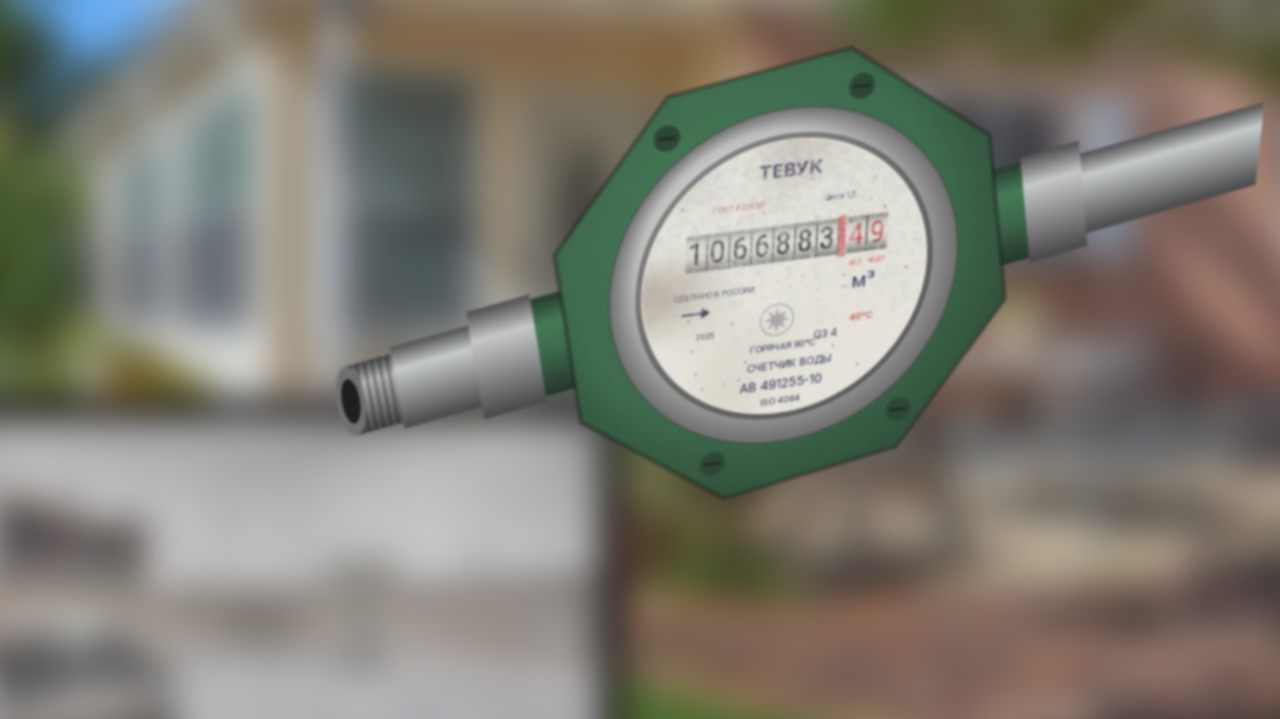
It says 1066883.49 m³
